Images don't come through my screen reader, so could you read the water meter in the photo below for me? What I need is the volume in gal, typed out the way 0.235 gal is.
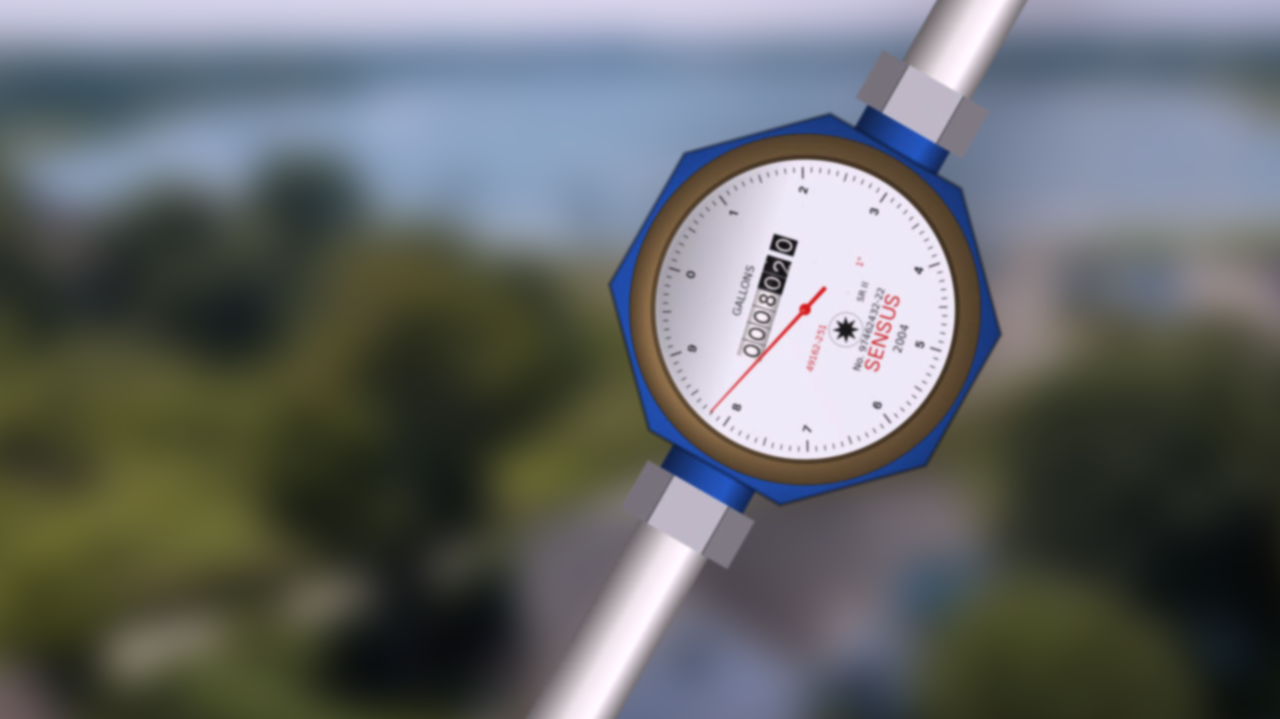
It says 8018.2 gal
